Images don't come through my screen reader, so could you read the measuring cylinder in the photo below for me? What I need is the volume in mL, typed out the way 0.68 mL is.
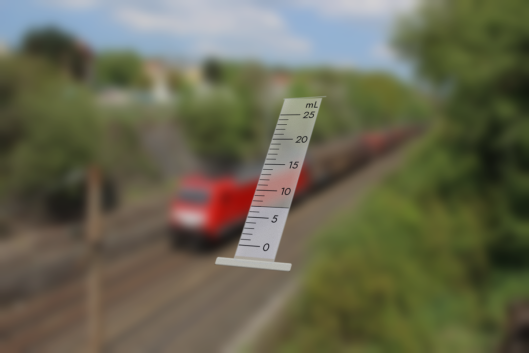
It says 7 mL
